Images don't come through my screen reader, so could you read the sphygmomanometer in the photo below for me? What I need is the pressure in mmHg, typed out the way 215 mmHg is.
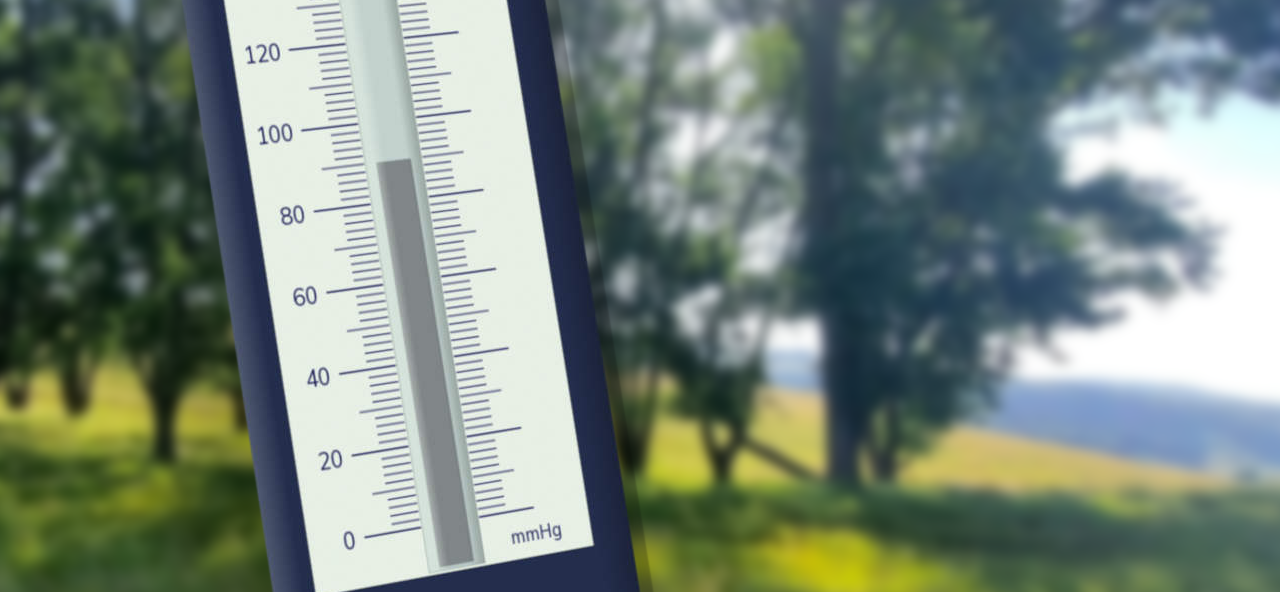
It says 90 mmHg
